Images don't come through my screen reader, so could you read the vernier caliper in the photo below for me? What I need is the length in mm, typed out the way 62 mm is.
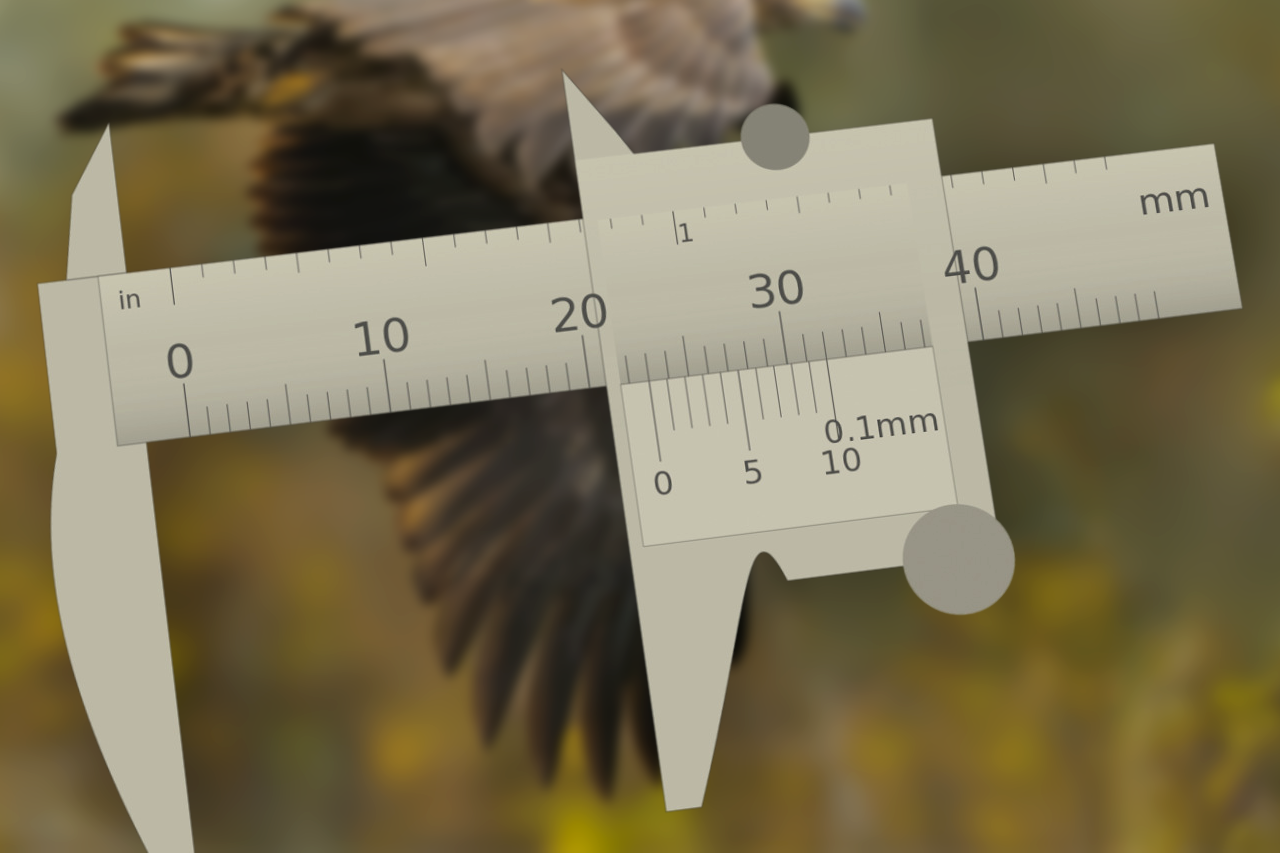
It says 23.0 mm
